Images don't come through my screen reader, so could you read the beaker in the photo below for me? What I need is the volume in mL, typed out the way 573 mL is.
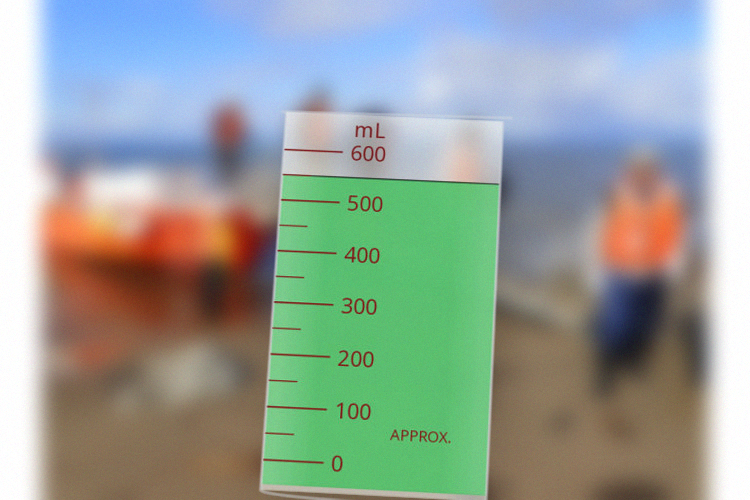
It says 550 mL
